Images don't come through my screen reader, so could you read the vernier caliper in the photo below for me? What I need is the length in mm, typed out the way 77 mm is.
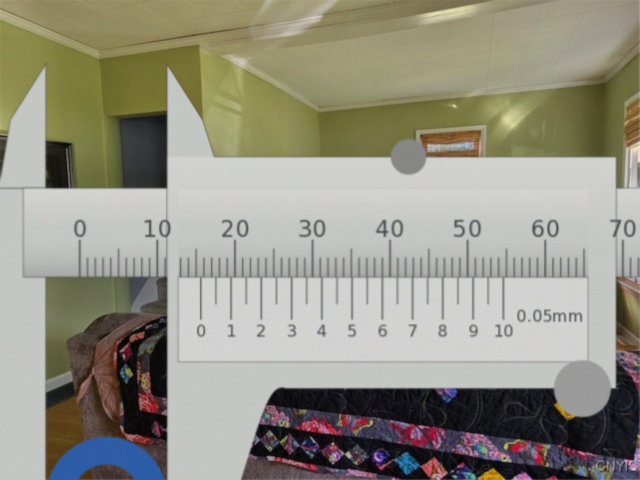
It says 15.6 mm
